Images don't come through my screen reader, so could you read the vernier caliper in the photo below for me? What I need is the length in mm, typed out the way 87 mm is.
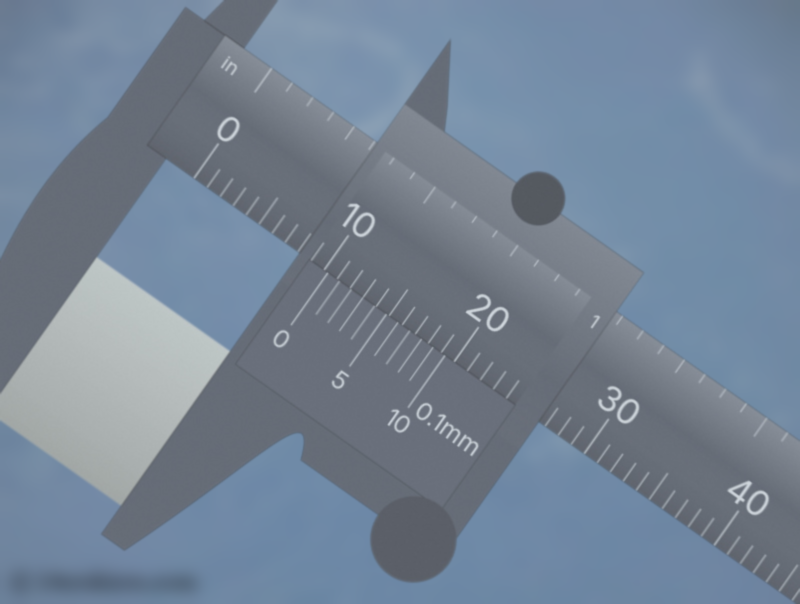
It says 10.3 mm
